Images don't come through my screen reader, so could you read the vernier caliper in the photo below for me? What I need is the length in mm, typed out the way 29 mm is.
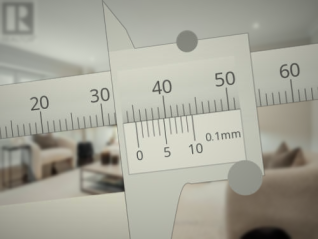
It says 35.2 mm
